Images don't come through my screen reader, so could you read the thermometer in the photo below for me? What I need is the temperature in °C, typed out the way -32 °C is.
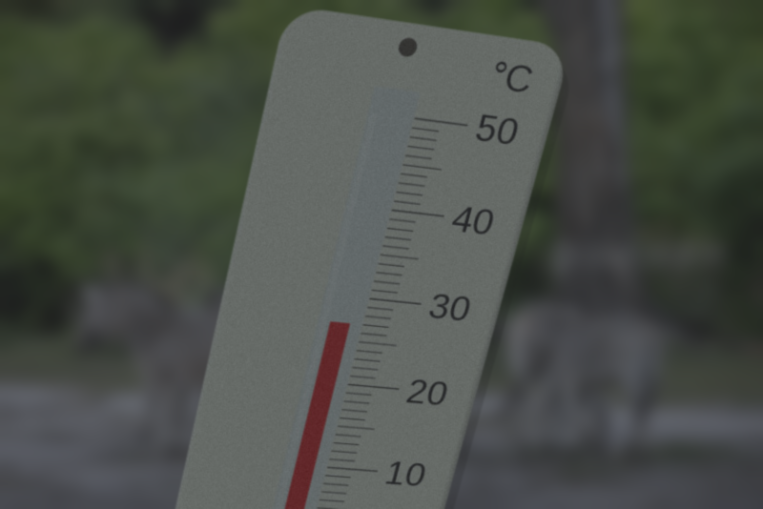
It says 27 °C
